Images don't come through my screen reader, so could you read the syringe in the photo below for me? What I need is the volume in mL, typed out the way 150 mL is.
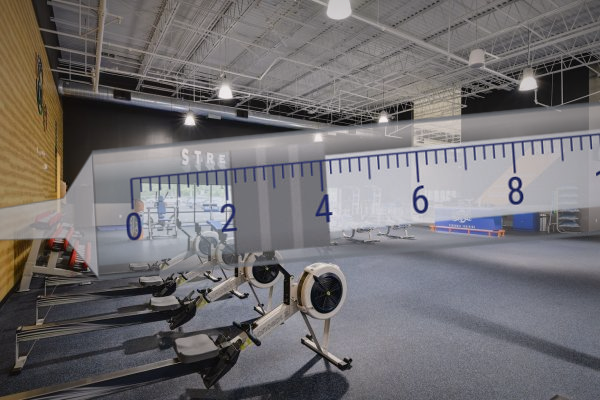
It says 2.1 mL
